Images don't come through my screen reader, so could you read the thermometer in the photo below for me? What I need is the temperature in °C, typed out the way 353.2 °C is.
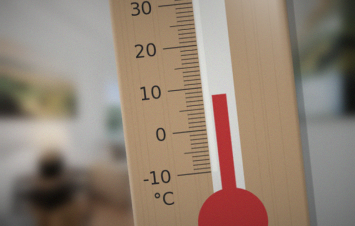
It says 8 °C
